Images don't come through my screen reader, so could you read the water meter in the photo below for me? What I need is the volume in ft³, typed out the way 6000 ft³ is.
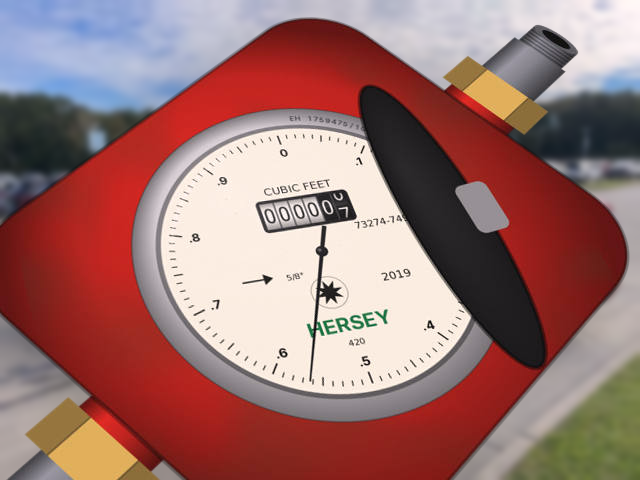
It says 6.56 ft³
